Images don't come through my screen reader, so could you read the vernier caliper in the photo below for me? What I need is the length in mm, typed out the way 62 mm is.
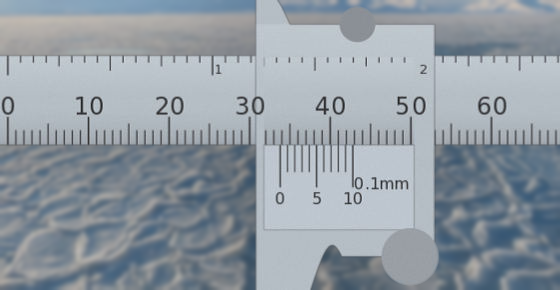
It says 33.8 mm
